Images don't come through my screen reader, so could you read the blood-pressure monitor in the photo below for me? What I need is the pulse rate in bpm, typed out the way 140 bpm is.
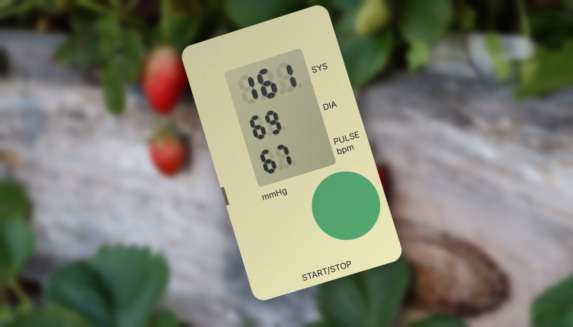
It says 67 bpm
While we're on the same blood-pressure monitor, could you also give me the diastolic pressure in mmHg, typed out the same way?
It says 69 mmHg
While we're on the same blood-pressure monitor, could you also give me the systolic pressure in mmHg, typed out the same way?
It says 161 mmHg
